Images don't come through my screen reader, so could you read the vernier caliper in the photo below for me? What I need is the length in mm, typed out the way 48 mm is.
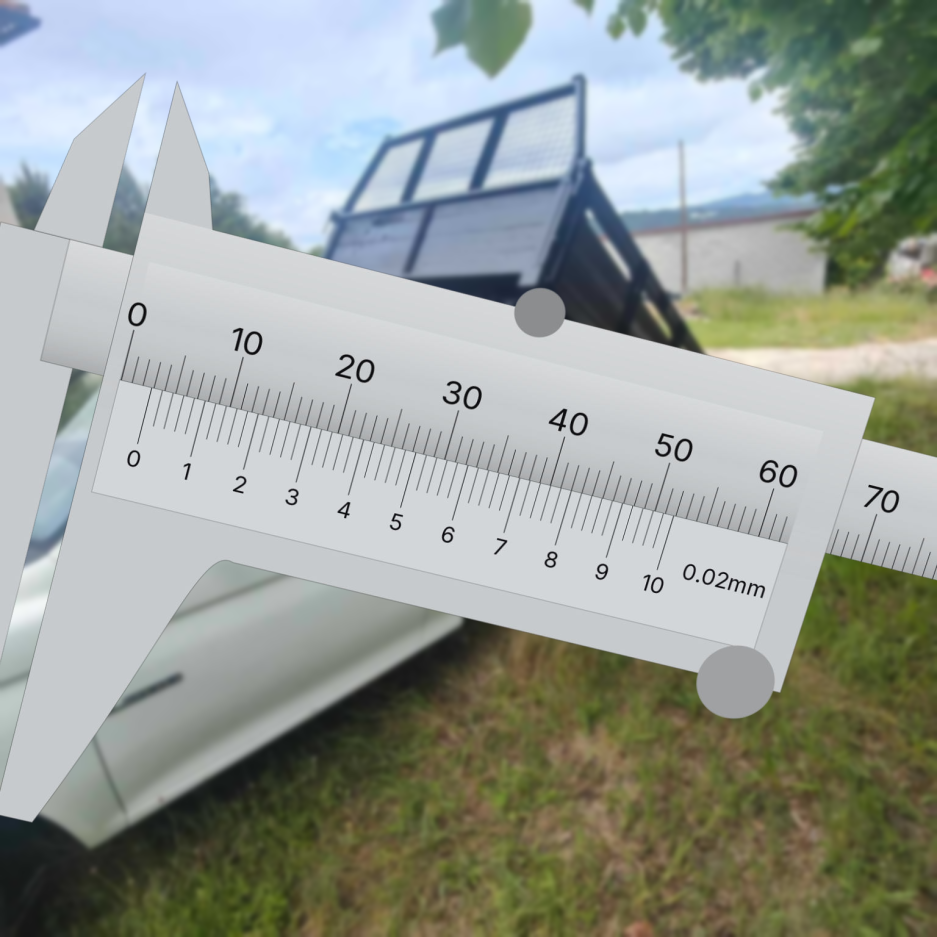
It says 2.8 mm
